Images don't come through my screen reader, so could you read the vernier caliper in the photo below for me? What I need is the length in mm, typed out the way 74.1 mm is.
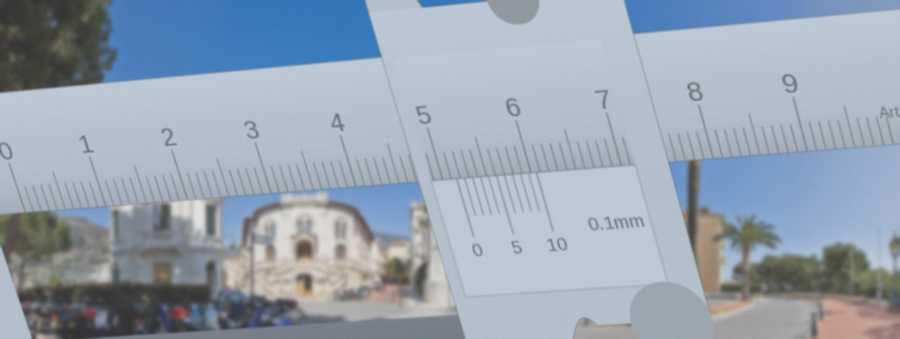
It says 51.6 mm
